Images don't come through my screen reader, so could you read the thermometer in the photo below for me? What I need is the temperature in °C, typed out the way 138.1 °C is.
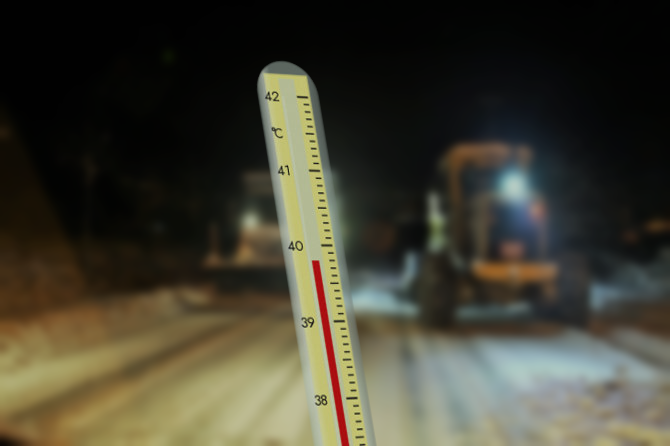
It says 39.8 °C
